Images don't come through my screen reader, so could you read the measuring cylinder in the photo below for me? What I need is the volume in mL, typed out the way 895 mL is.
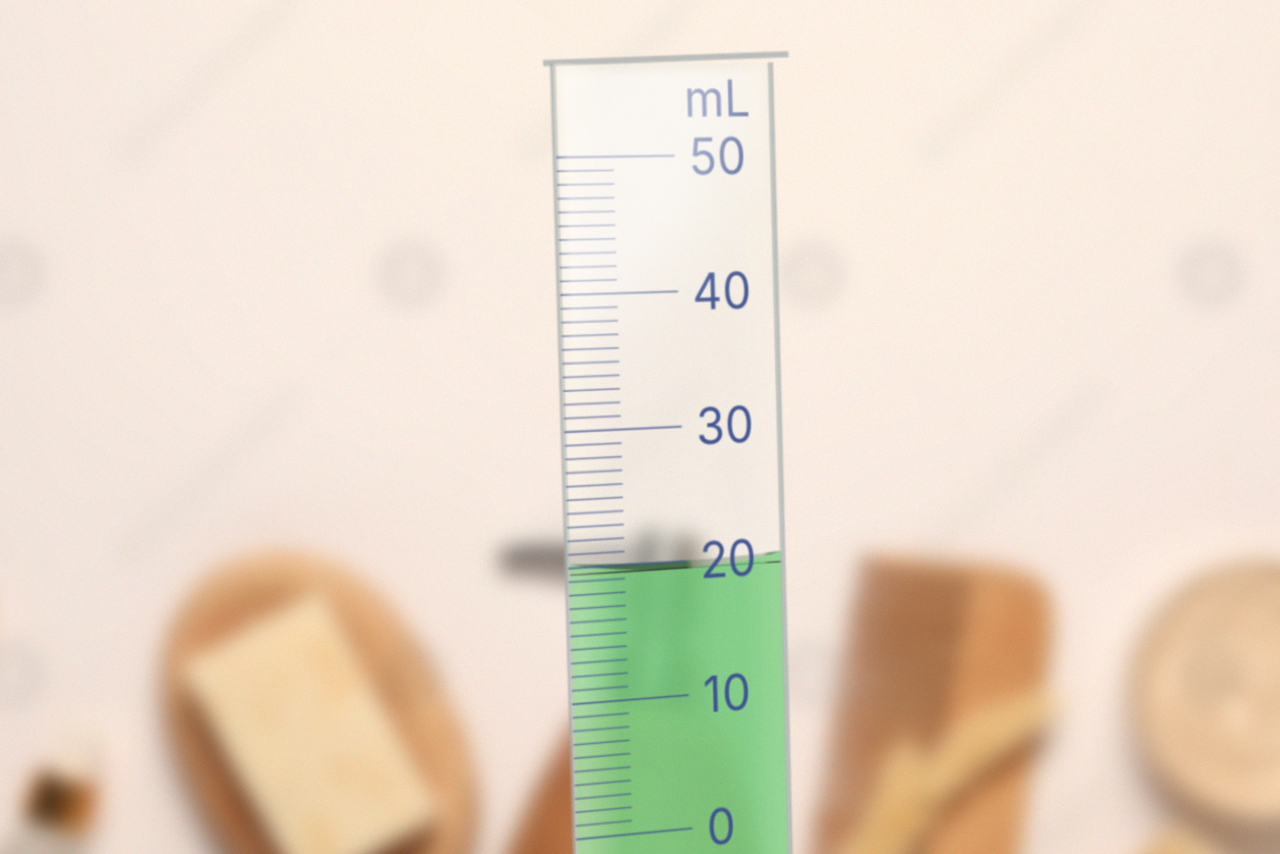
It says 19.5 mL
